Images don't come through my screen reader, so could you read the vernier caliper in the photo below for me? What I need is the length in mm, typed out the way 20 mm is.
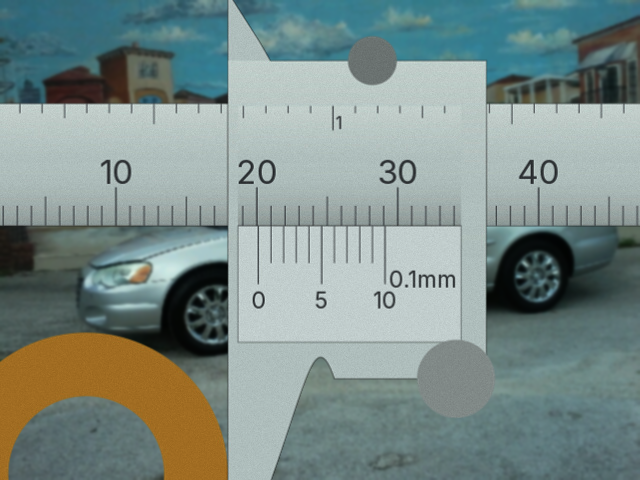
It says 20.1 mm
